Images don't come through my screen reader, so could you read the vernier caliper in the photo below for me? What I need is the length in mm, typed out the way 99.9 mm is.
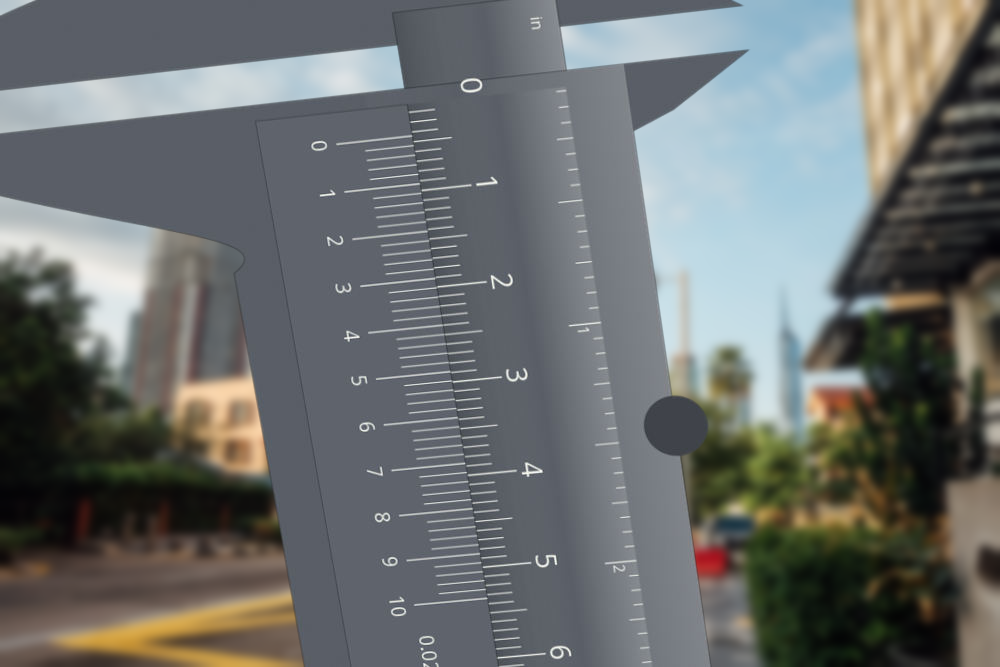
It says 4.4 mm
